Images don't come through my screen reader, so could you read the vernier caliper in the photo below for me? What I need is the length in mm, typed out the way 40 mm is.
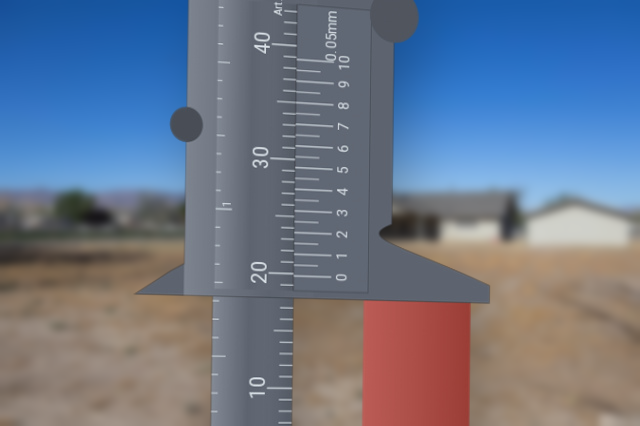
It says 19.8 mm
